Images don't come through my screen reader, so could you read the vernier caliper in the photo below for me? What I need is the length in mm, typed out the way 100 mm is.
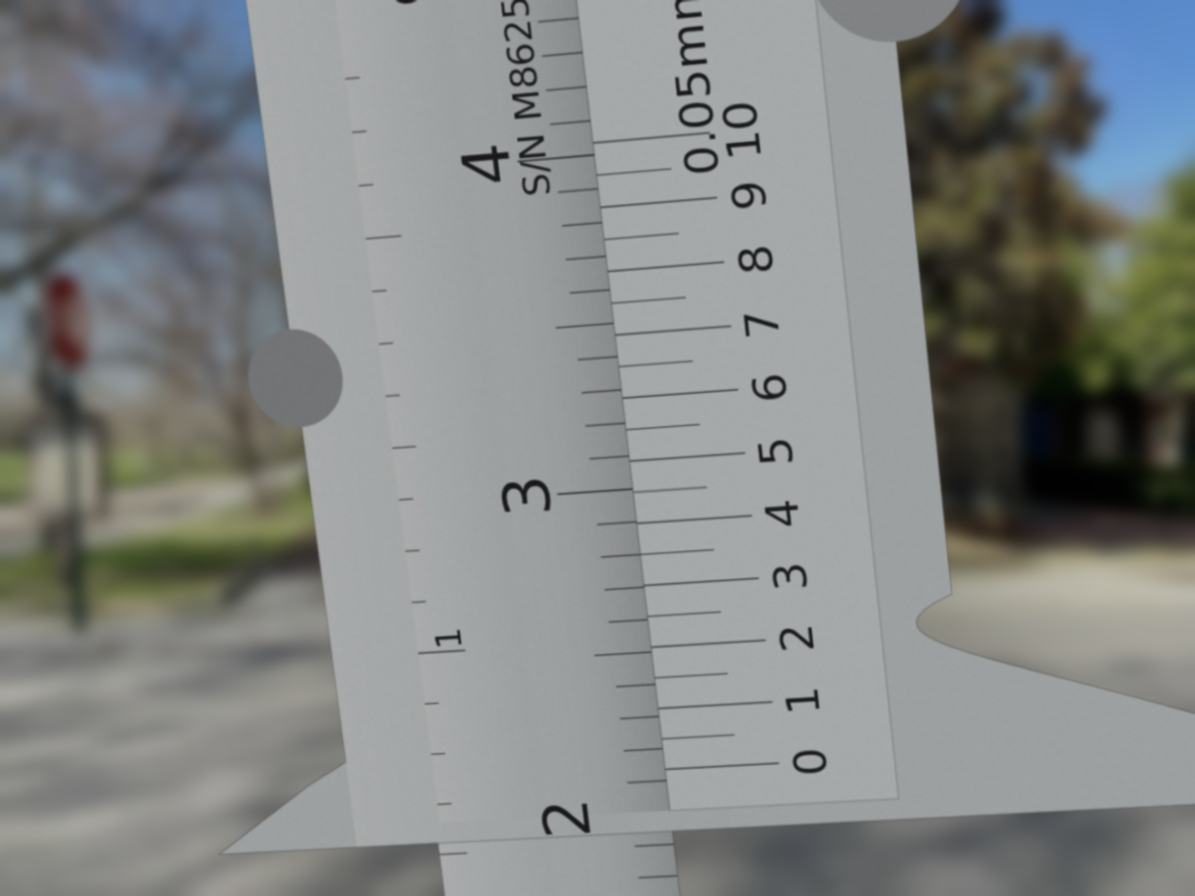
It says 21.35 mm
